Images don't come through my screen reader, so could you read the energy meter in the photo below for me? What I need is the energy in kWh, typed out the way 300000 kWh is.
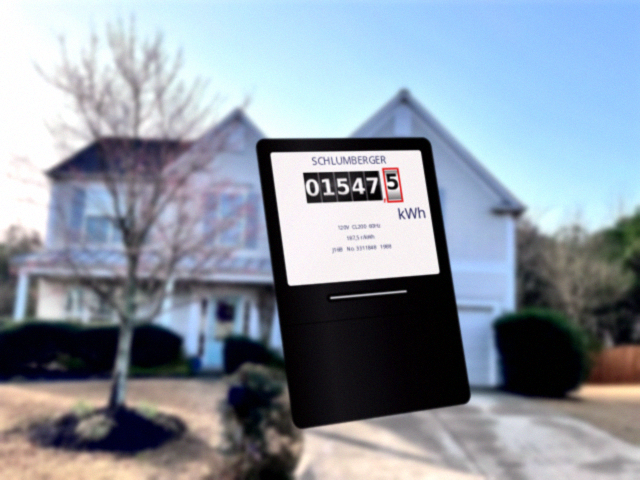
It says 1547.5 kWh
